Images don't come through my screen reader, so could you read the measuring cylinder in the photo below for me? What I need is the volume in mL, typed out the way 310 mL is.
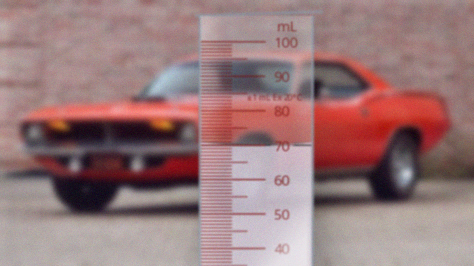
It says 70 mL
